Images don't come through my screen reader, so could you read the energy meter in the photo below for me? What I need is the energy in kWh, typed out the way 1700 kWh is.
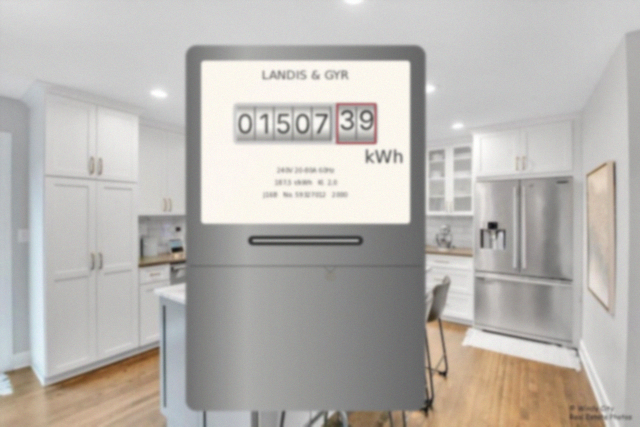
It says 1507.39 kWh
